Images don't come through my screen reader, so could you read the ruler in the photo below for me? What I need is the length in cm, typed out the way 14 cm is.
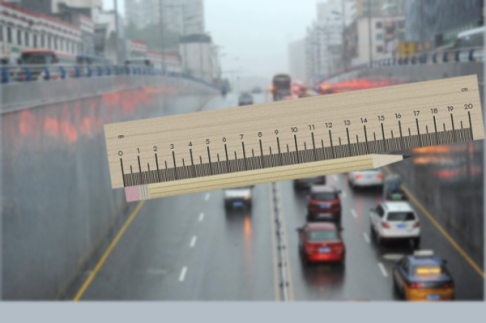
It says 16.5 cm
